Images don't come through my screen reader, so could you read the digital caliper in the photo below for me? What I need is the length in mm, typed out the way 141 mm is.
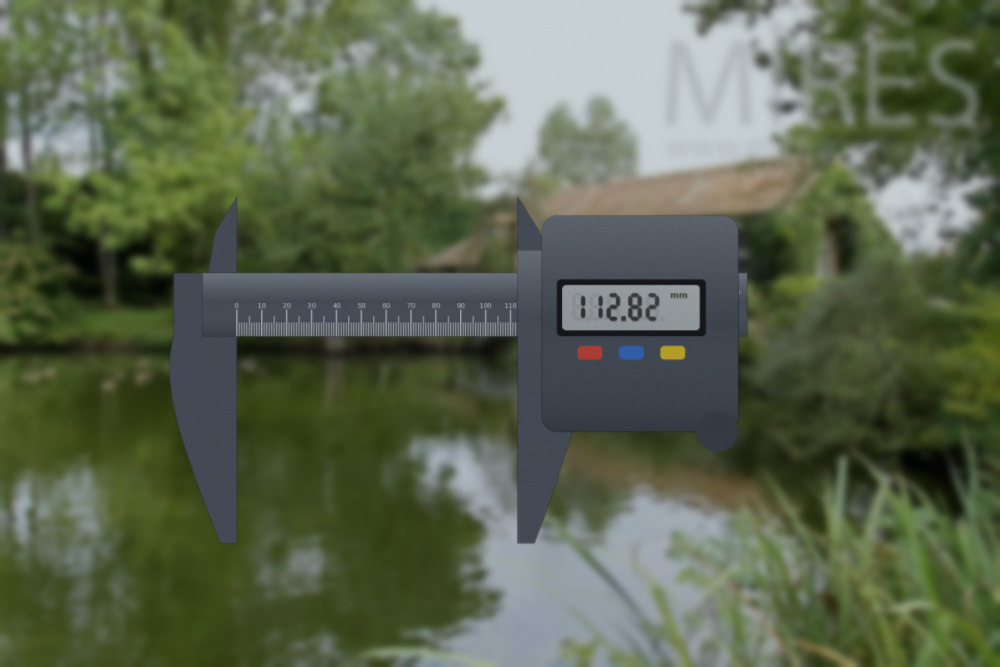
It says 112.82 mm
